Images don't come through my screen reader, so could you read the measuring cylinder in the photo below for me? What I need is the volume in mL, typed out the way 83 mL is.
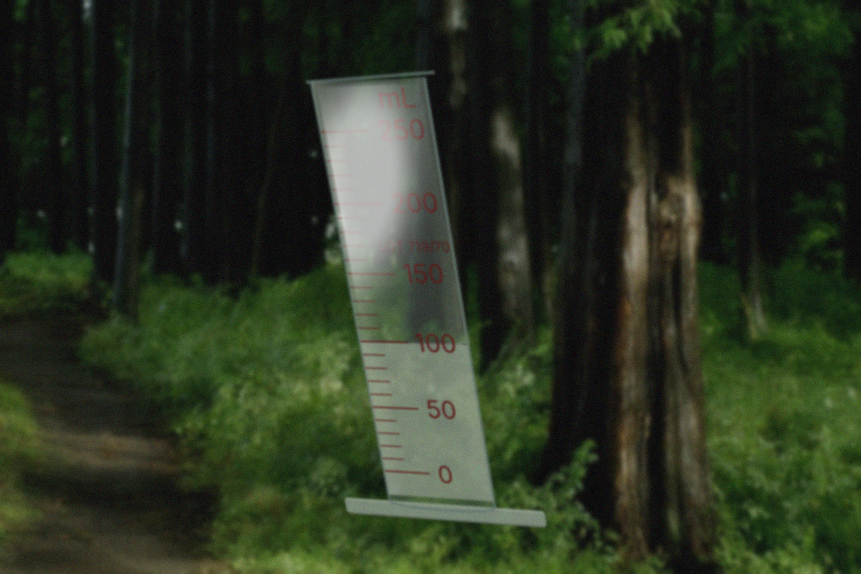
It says 100 mL
